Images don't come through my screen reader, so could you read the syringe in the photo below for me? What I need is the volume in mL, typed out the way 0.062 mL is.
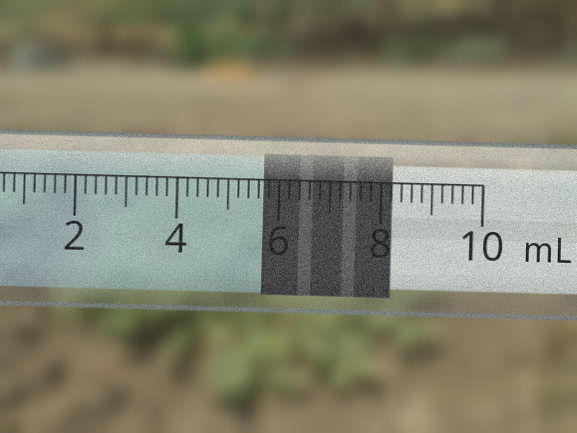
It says 5.7 mL
